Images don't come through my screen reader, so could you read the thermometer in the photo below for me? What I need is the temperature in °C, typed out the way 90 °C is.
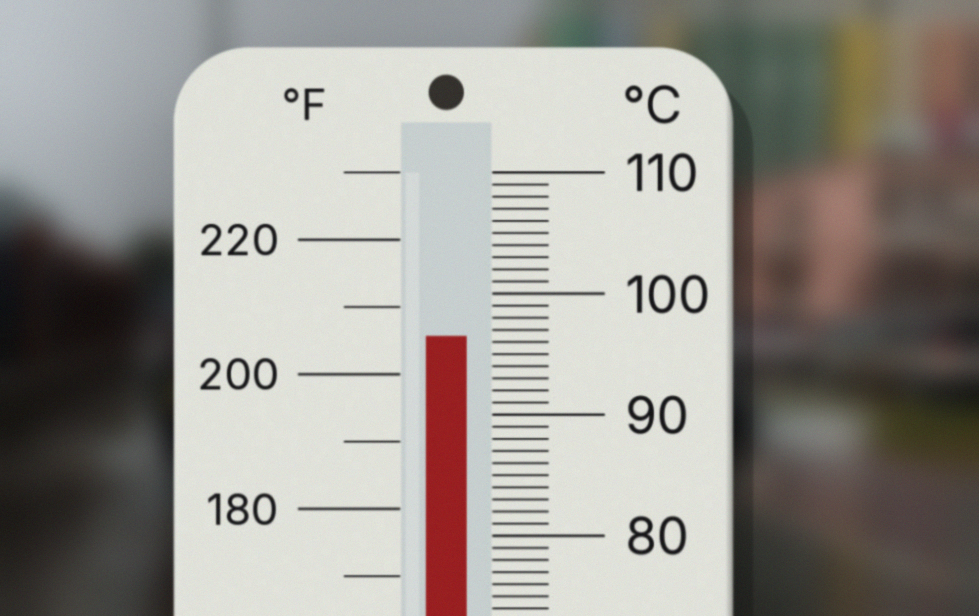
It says 96.5 °C
